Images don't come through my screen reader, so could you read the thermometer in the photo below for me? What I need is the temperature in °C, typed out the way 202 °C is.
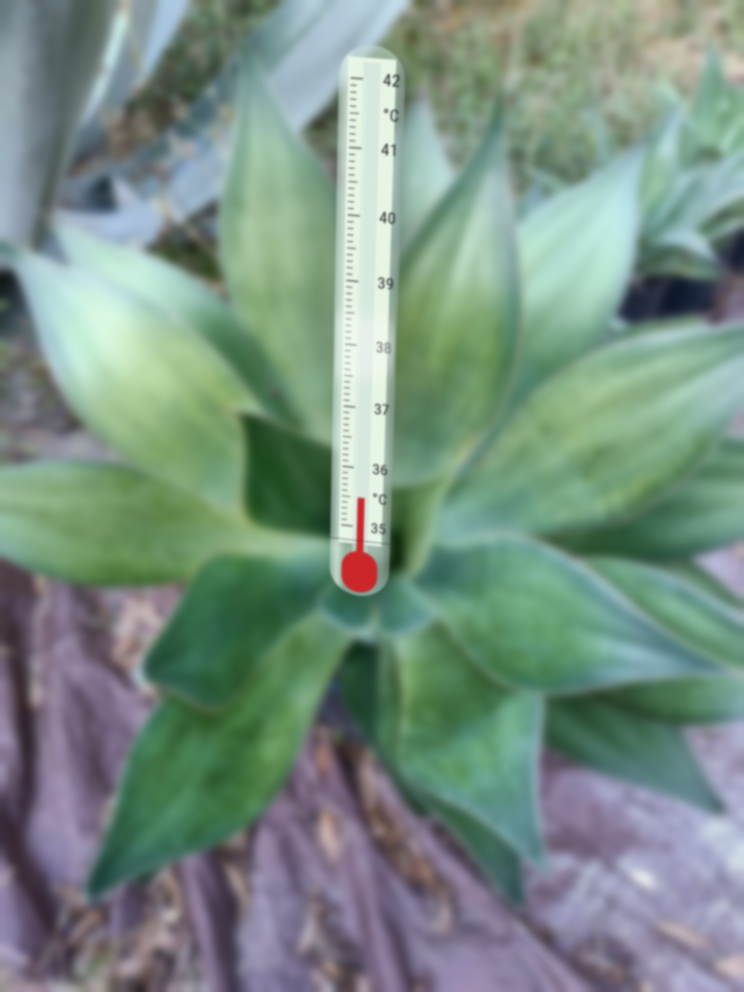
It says 35.5 °C
